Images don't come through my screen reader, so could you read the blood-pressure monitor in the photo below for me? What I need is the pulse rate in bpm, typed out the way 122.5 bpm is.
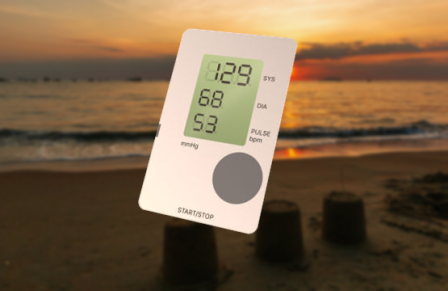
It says 53 bpm
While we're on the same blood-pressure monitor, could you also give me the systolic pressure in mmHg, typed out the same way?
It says 129 mmHg
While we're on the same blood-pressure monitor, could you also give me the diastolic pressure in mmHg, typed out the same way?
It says 68 mmHg
